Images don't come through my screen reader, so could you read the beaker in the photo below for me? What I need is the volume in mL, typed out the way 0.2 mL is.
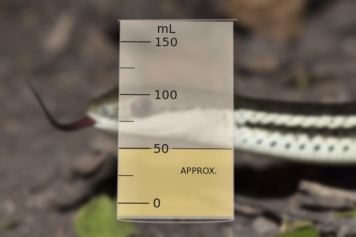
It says 50 mL
